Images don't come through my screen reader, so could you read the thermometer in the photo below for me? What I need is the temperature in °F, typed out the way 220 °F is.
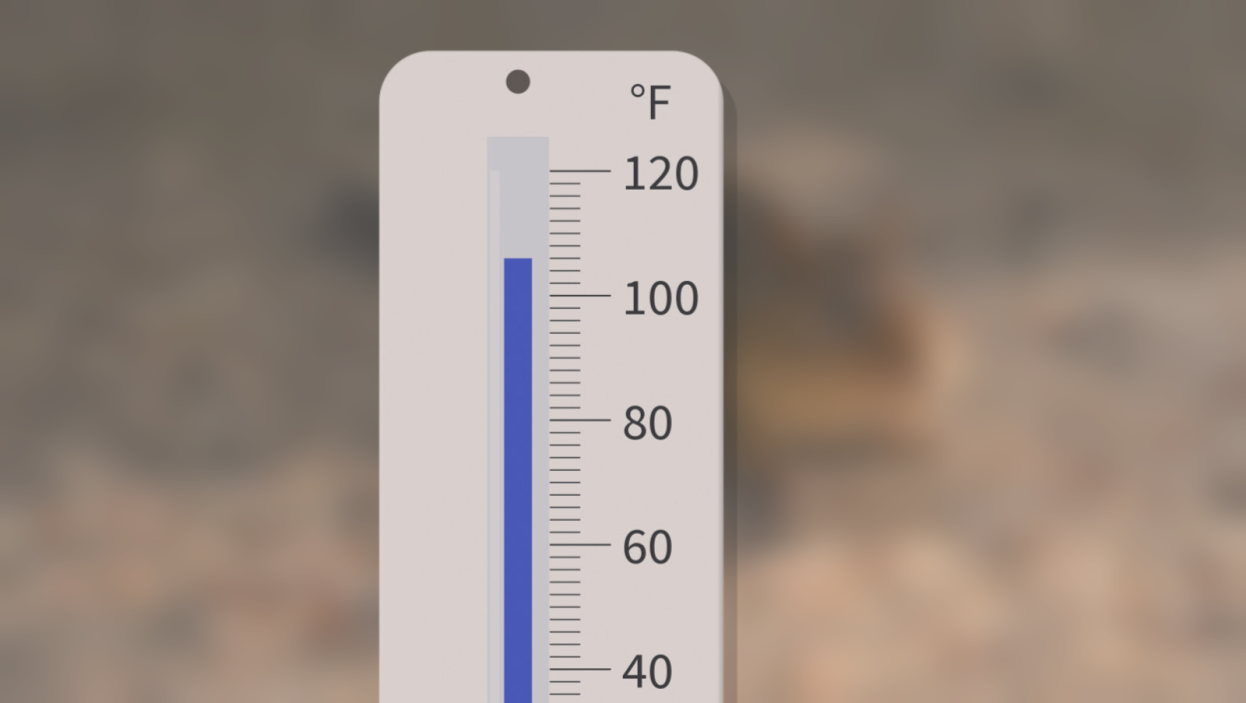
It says 106 °F
